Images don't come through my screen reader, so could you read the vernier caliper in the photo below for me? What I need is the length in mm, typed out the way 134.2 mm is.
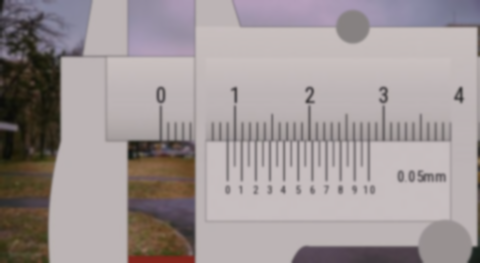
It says 9.0 mm
